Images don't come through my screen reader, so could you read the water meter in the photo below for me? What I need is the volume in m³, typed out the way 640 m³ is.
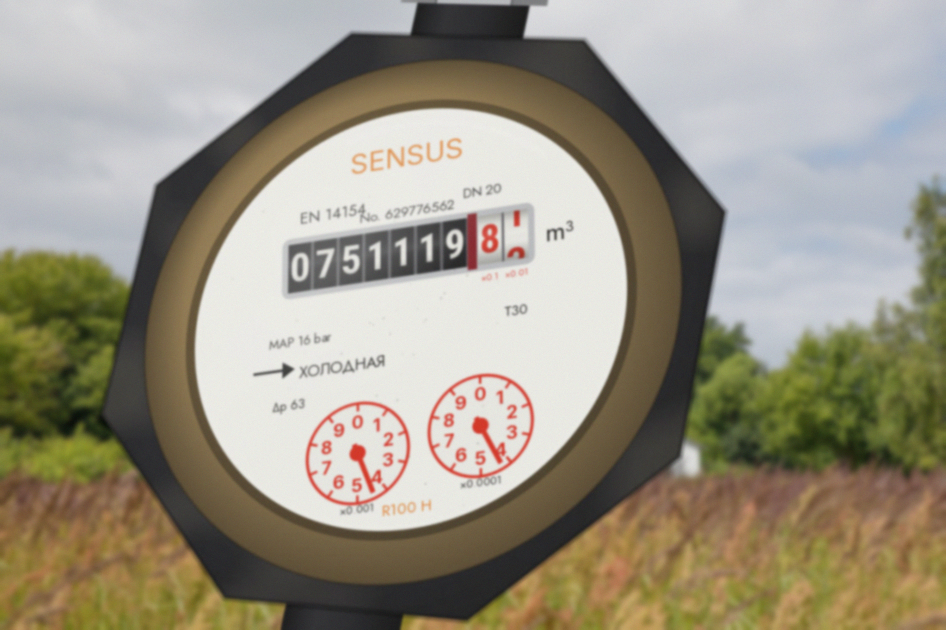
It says 751119.8144 m³
